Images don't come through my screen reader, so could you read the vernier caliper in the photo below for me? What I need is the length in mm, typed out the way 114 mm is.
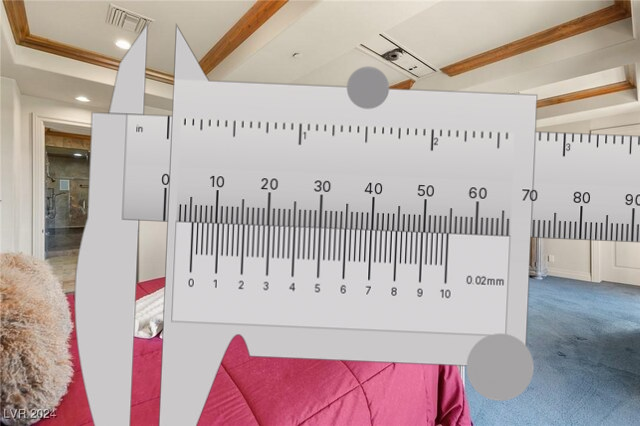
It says 5.5 mm
